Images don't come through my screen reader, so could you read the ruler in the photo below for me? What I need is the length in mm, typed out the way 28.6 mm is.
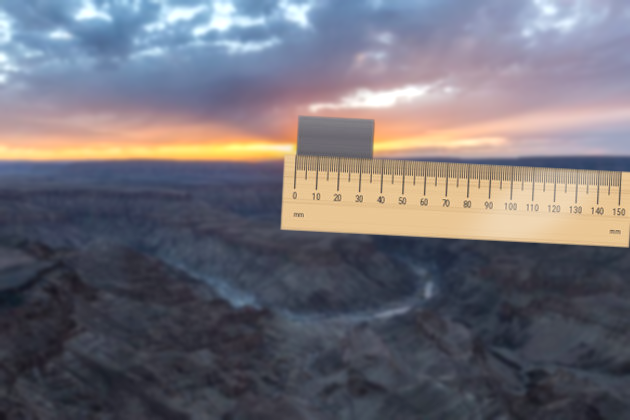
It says 35 mm
